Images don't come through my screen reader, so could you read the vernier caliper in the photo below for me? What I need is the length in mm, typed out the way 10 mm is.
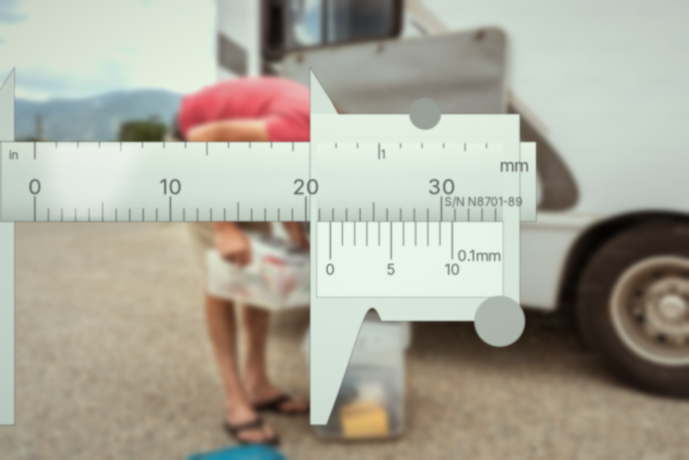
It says 21.8 mm
